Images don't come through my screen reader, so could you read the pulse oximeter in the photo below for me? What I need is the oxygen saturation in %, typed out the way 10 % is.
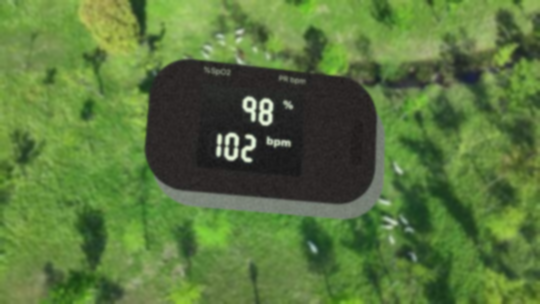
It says 98 %
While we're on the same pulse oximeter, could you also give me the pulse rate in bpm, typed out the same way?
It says 102 bpm
